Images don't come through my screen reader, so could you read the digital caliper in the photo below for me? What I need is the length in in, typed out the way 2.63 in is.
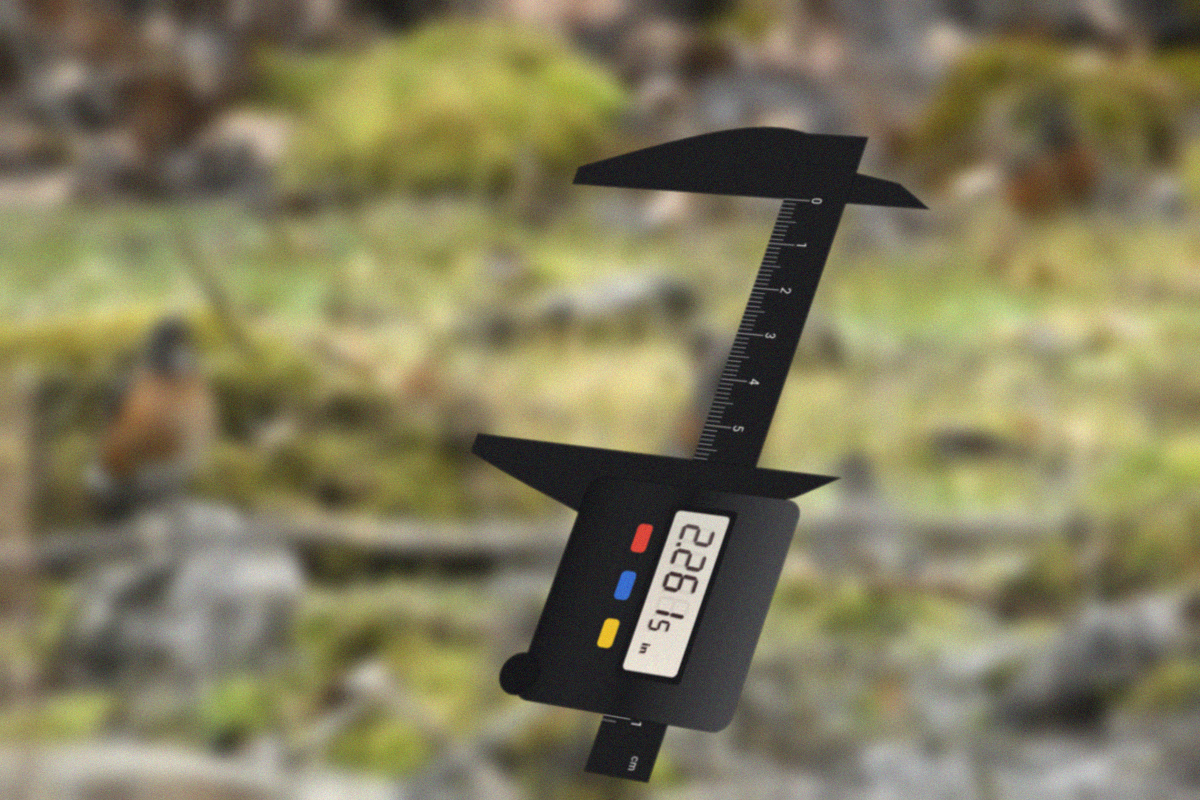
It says 2.2615 in
